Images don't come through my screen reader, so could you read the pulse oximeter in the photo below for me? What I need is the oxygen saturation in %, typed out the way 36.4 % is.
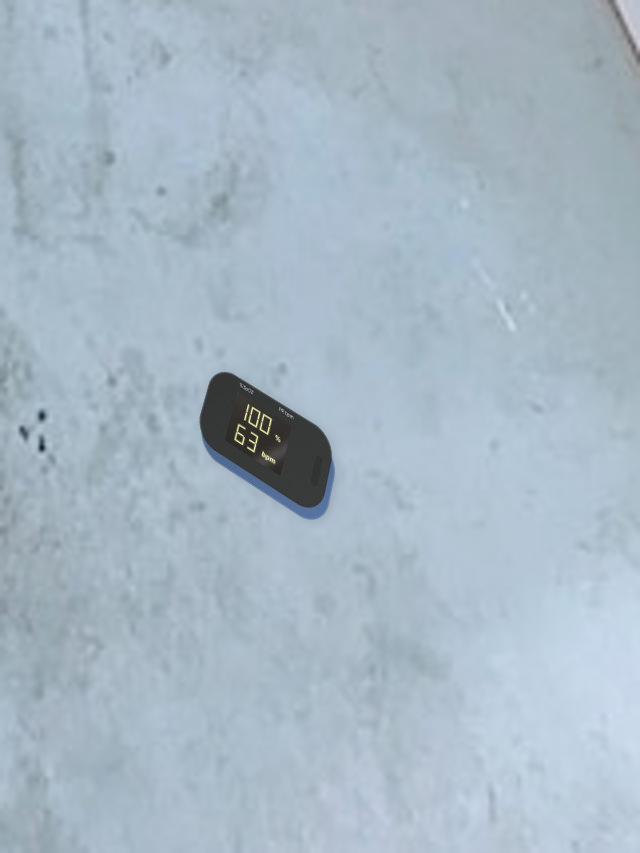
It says 100 %
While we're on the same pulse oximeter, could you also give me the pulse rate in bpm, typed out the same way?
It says 63 bpm
